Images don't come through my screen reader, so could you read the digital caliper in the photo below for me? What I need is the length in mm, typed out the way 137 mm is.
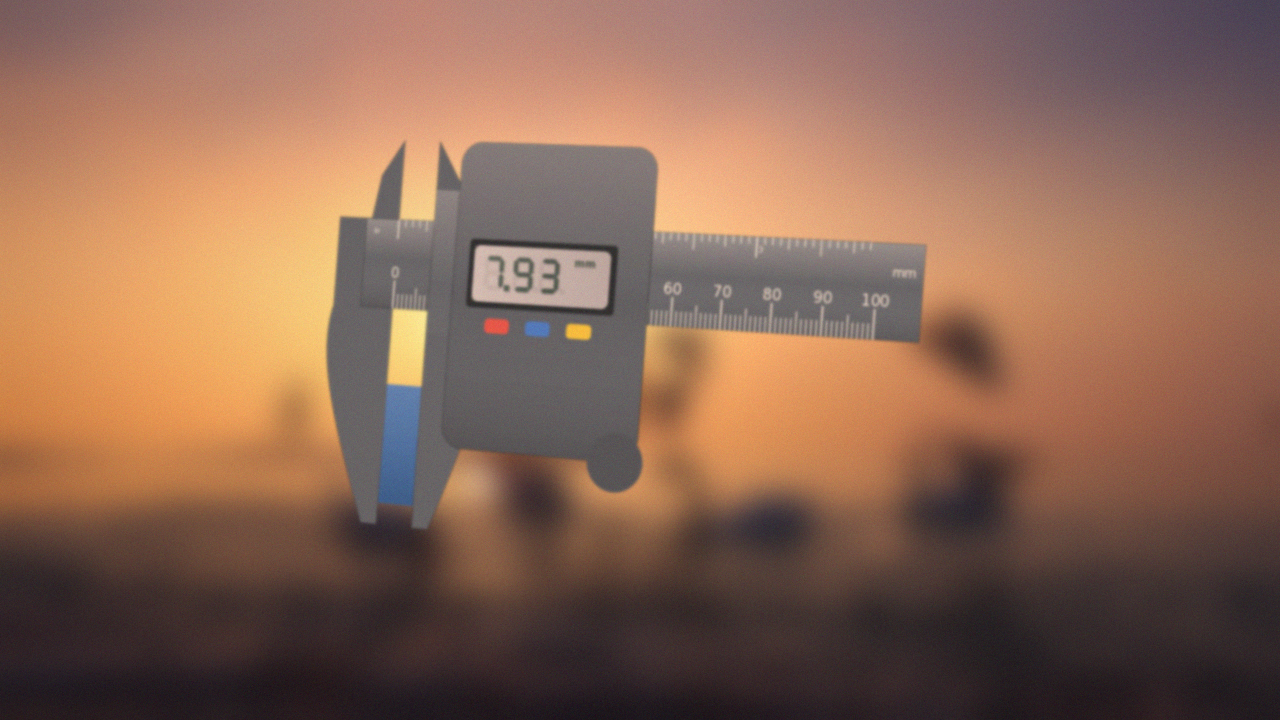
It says 7.93 mm
